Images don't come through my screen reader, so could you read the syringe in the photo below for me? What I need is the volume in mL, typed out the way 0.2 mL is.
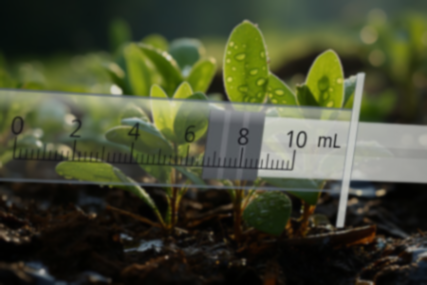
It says 6.6 mL
